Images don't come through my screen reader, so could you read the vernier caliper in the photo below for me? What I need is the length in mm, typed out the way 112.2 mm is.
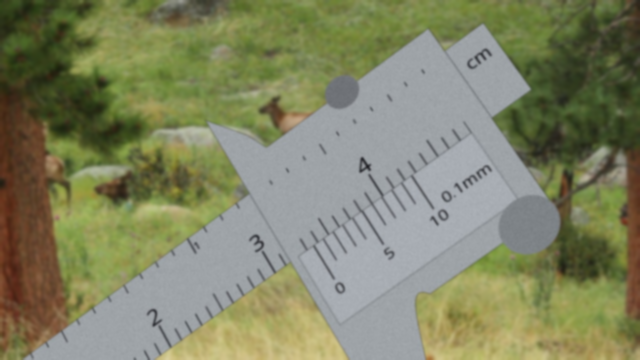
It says 33.6 mm
